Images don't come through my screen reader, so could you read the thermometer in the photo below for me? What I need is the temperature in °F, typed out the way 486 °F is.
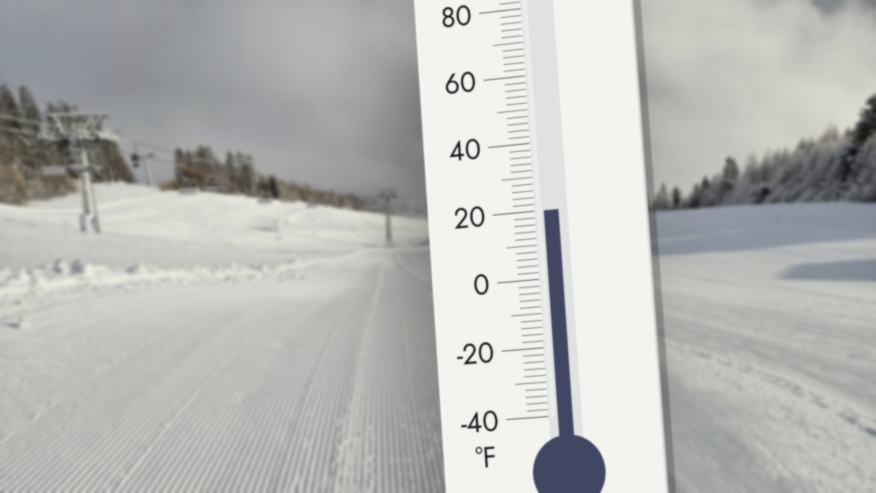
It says 20 °F
